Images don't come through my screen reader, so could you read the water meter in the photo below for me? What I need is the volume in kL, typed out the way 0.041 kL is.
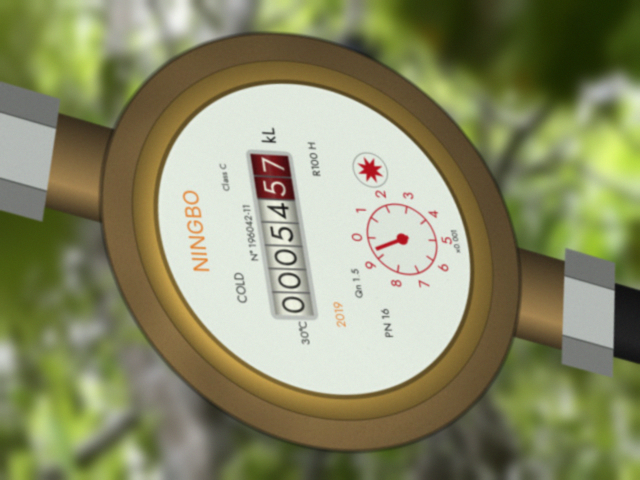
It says 54.569 kL
